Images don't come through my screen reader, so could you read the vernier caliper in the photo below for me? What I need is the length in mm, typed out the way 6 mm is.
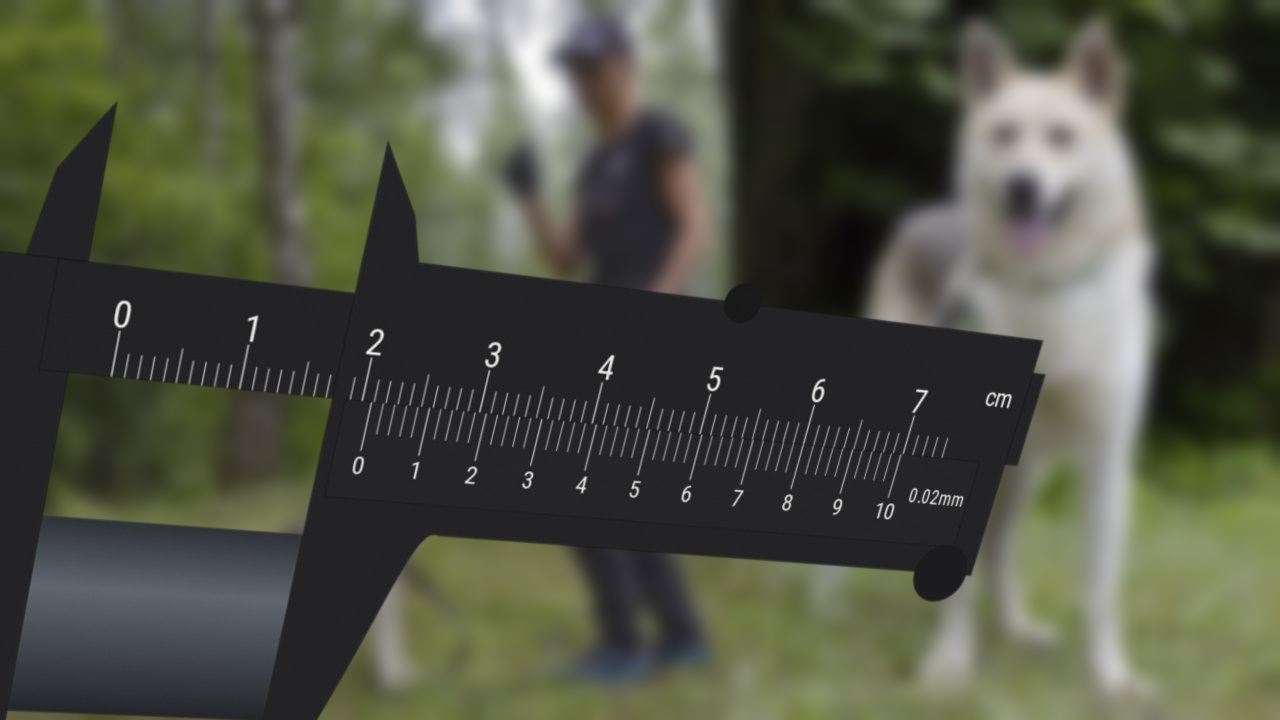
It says 20.8 mm
